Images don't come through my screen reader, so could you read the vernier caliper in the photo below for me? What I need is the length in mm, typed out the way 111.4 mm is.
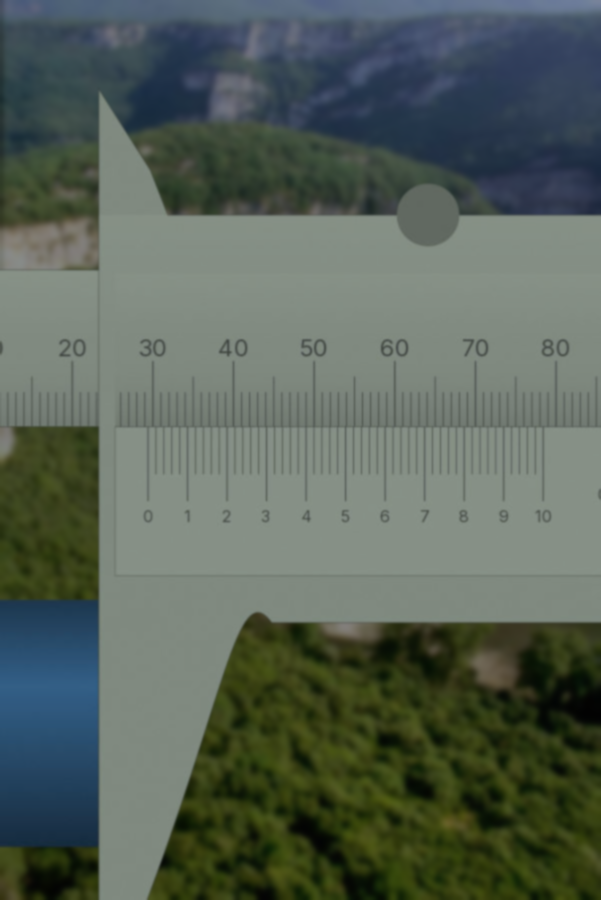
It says 29.4 mm
